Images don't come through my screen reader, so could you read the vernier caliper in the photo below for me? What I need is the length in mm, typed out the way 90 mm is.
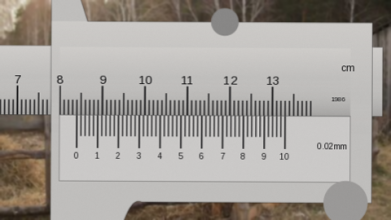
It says 84.0 mm
